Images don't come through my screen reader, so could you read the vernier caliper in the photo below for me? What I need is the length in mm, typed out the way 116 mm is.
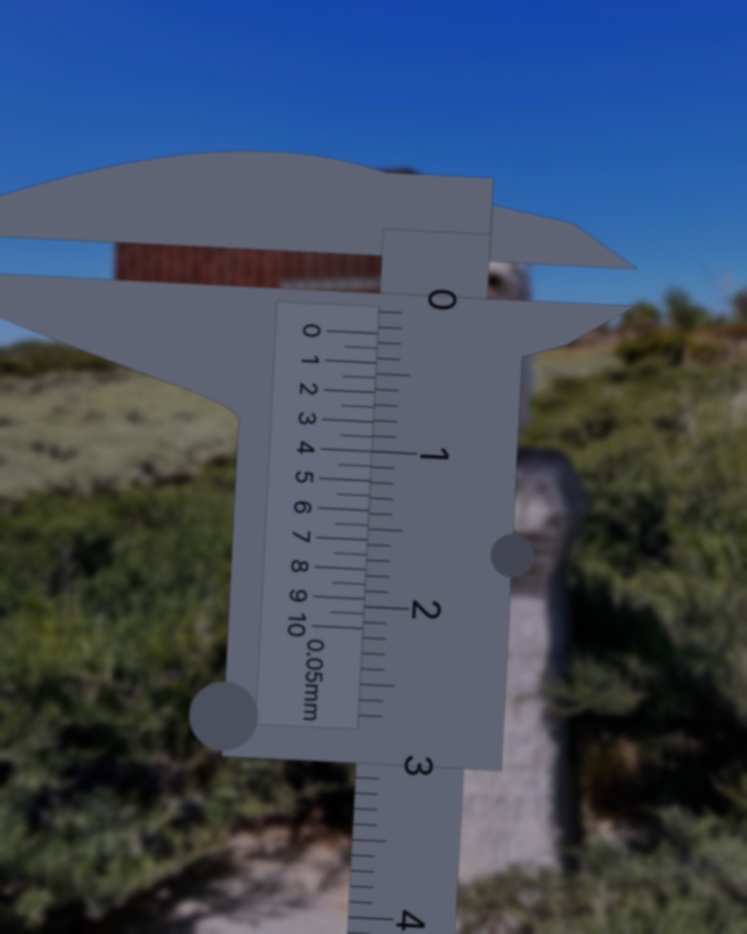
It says 2.4 mm
